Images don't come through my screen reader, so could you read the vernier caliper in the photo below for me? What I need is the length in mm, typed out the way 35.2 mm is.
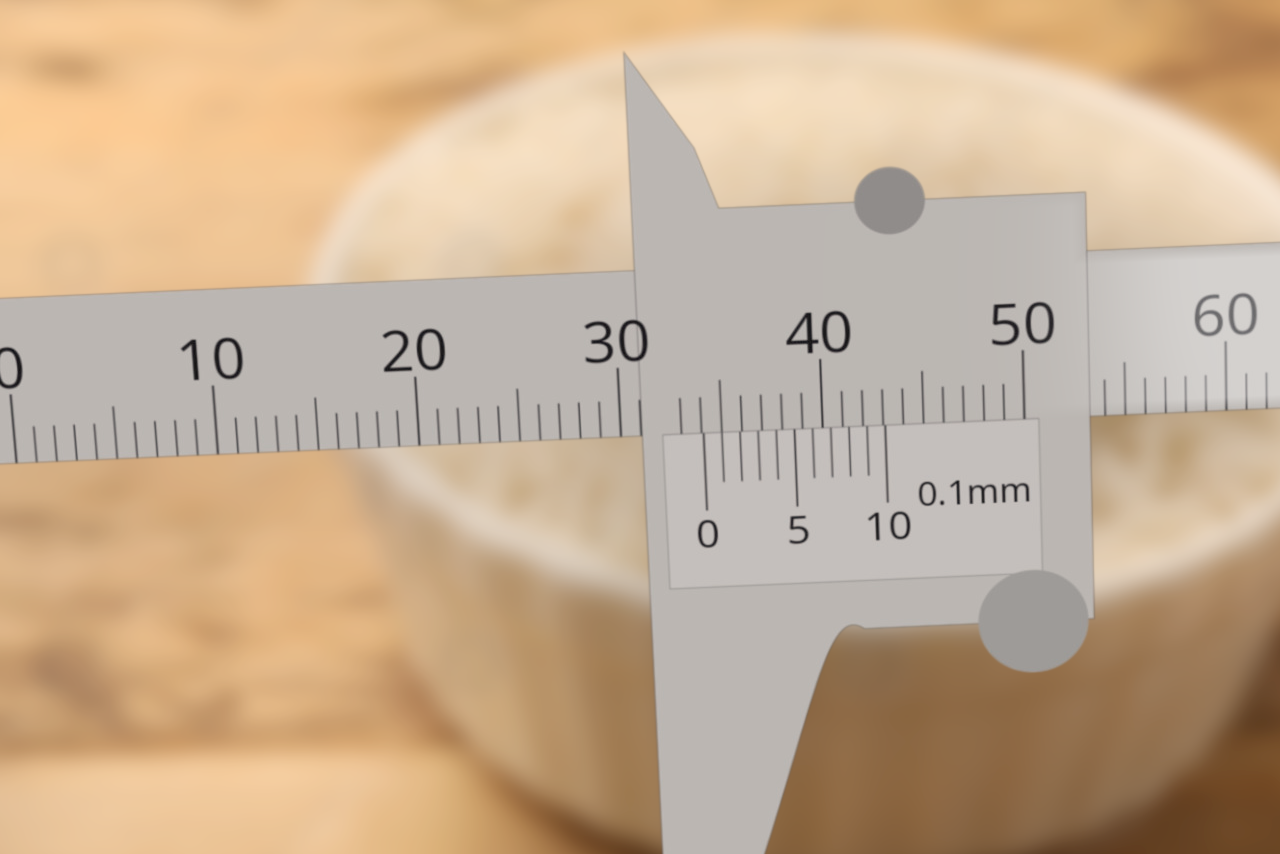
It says 34.1 mm
